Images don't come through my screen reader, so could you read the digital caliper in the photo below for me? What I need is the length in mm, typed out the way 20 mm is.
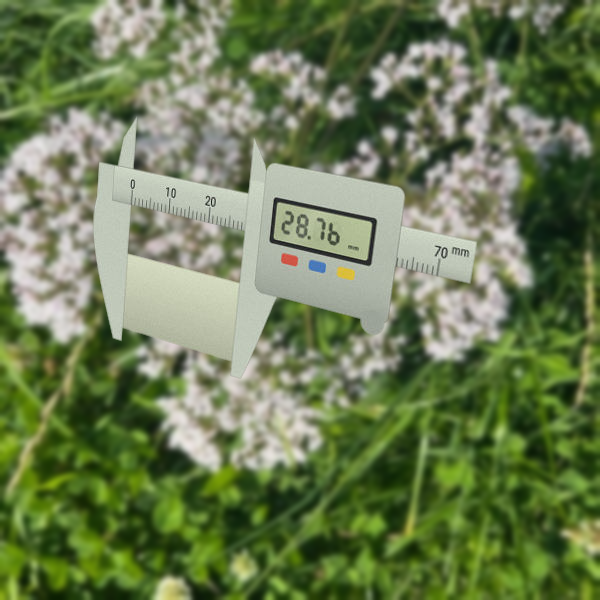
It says 28.76 mm
